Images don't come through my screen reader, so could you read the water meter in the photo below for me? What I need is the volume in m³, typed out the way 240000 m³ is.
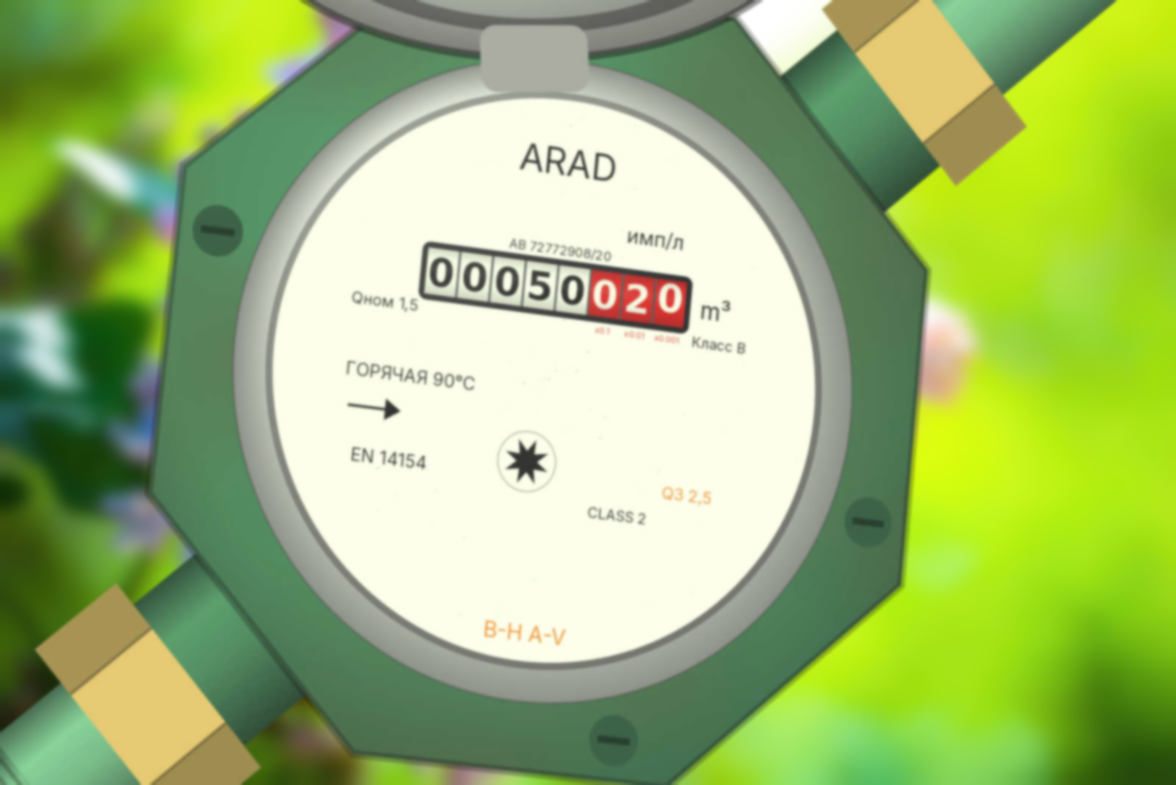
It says 50.020 m³
